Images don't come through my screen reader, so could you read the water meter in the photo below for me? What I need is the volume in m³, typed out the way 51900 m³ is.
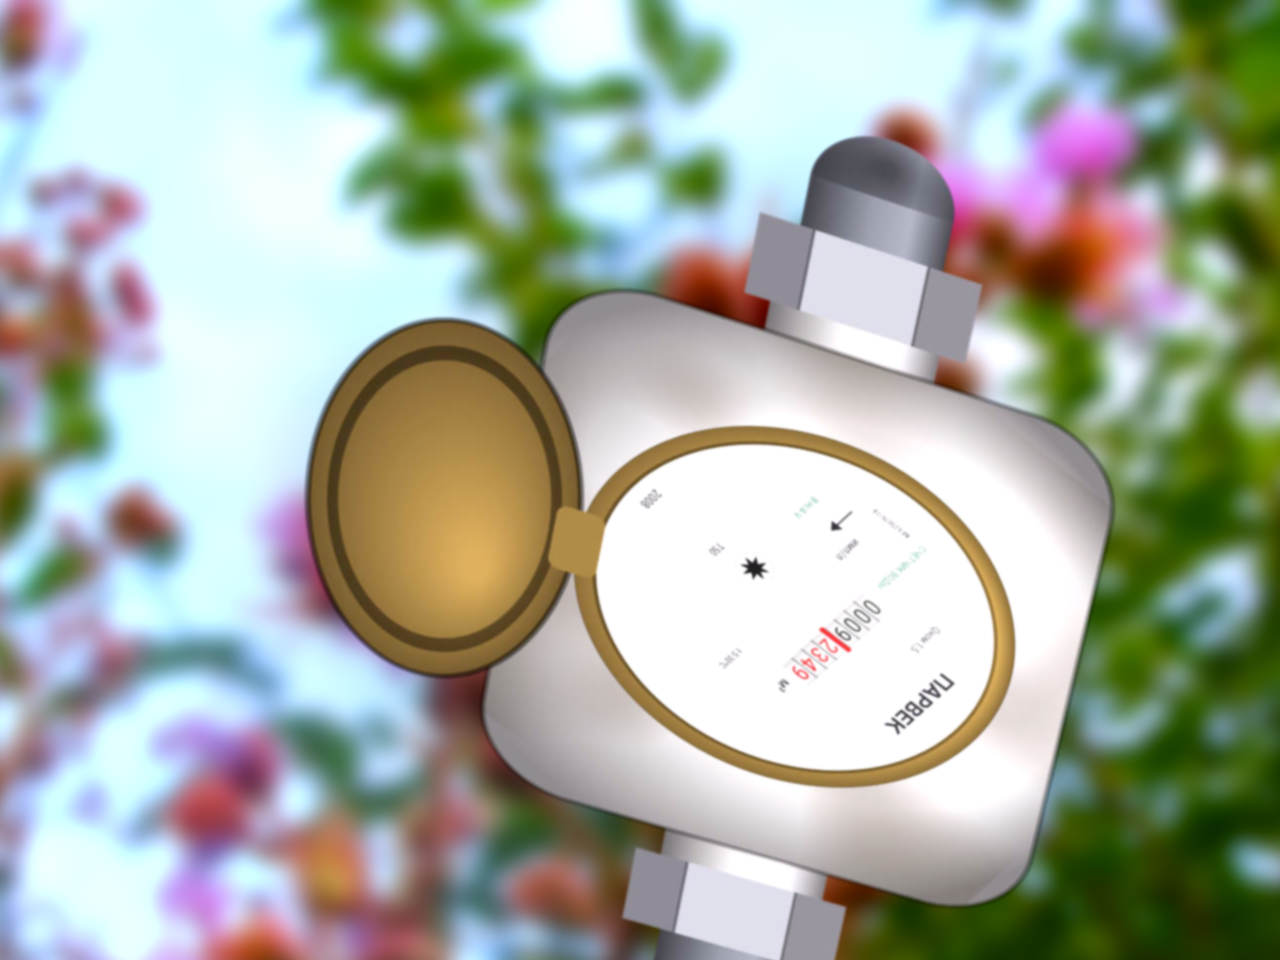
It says 9.2349 m³
